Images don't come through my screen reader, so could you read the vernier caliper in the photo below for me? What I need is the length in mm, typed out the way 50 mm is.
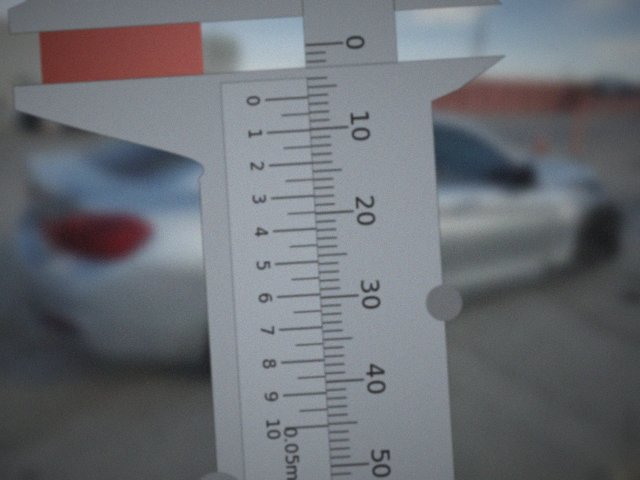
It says 6.2 mm
